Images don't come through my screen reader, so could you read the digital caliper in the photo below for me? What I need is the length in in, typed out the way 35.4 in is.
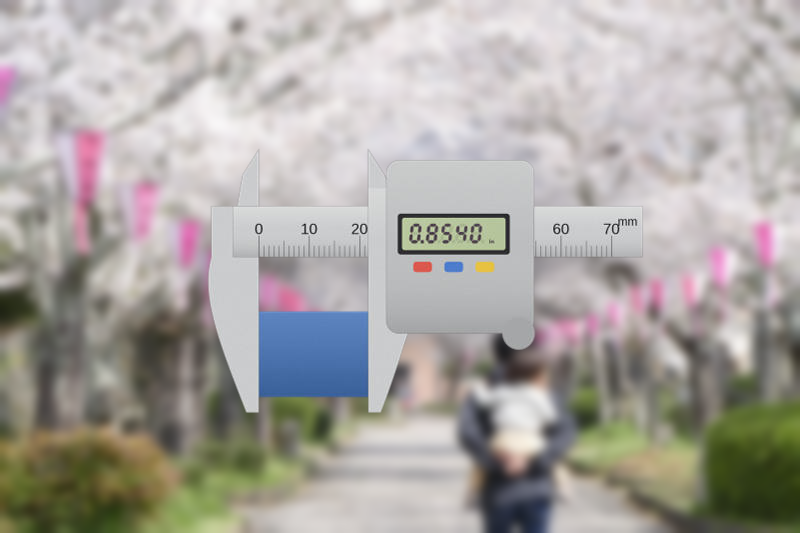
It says 0.8540 in
